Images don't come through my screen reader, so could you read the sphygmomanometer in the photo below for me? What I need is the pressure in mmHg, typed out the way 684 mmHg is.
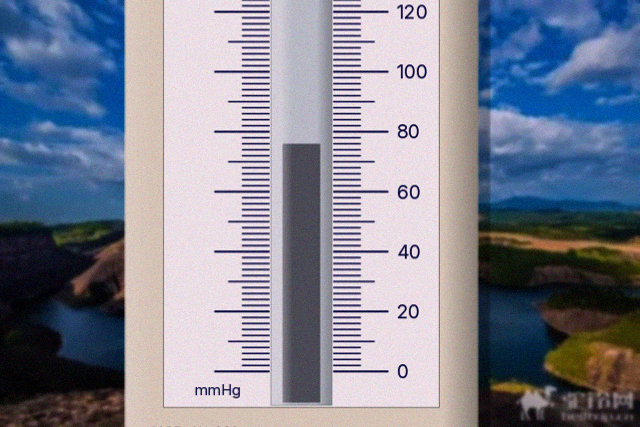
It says 76 mmHg
